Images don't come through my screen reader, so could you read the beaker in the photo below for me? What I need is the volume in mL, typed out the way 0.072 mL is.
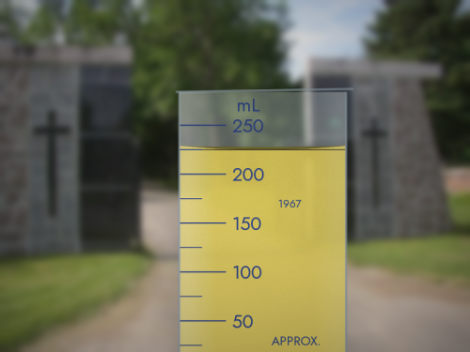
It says 225 mL
